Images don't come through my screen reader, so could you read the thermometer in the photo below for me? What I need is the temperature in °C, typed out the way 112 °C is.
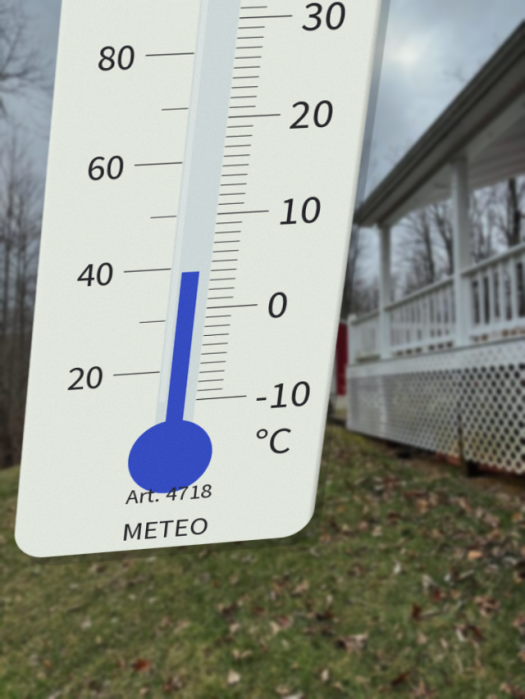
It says 4 °C
